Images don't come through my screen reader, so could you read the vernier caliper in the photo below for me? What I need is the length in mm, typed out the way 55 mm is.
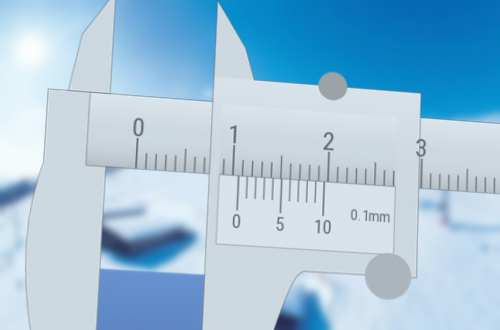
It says 10.6 mm
